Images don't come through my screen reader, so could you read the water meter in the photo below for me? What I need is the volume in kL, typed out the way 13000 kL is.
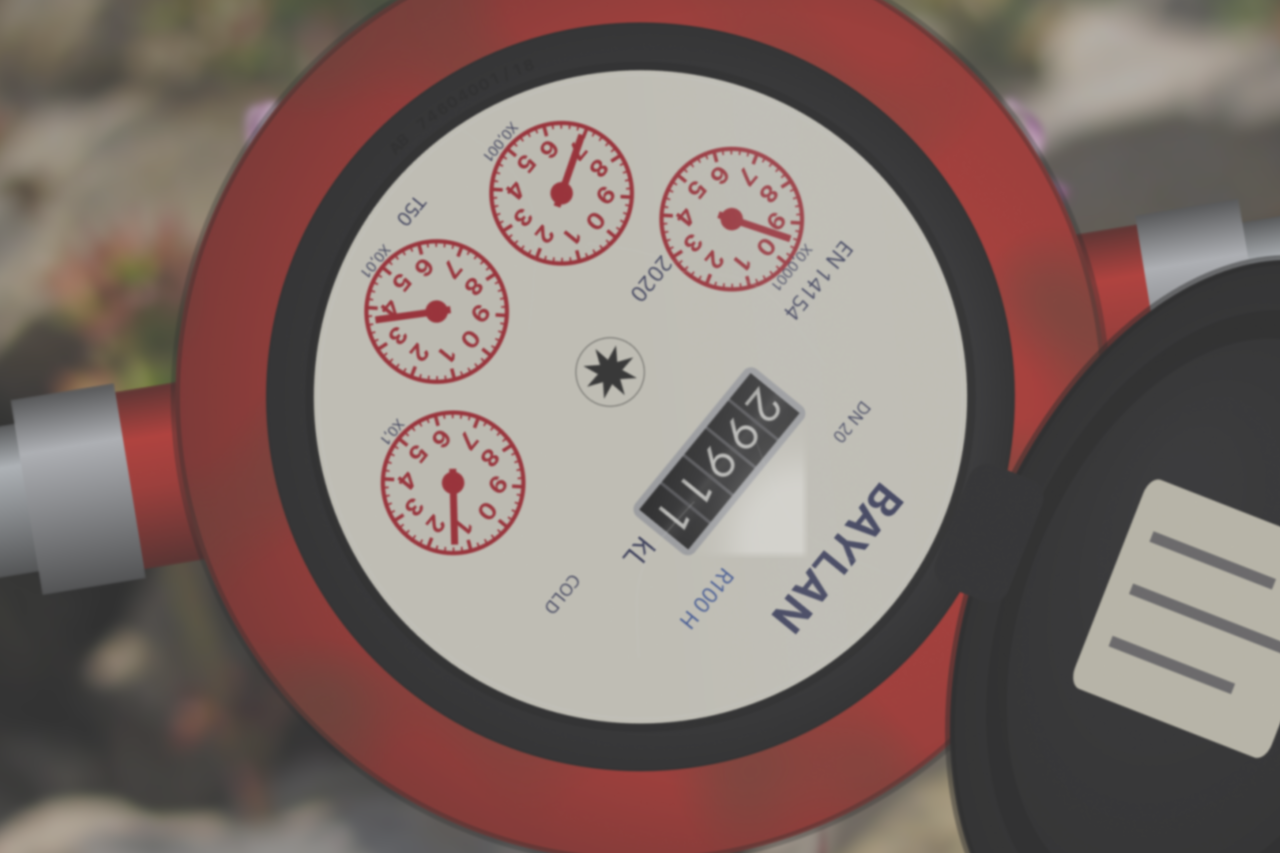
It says 29911.1369 kL
